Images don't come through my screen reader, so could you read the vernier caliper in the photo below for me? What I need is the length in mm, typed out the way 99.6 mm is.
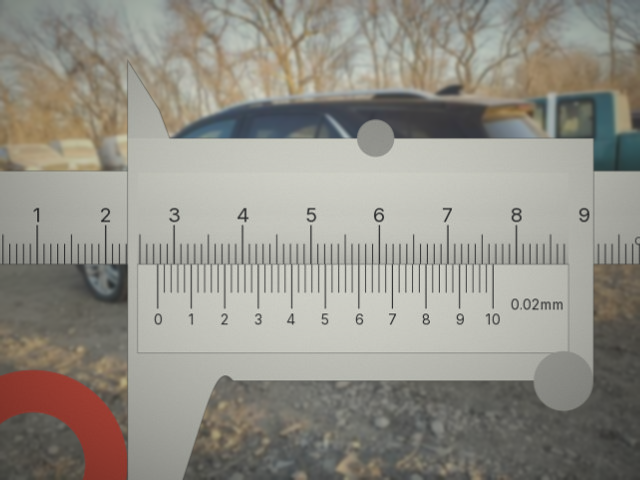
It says 27.6 mm
